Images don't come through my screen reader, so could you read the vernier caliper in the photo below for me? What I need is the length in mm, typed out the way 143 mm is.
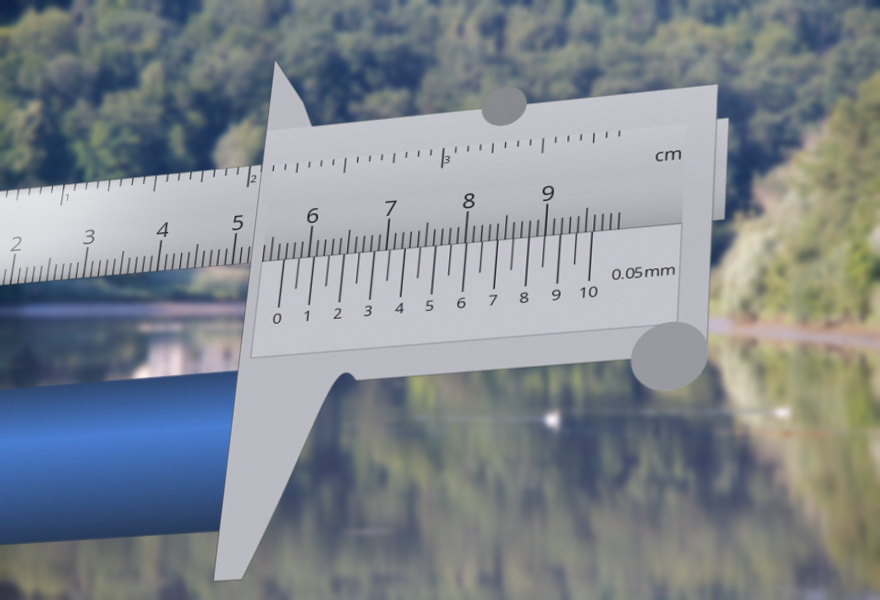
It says 56.8 mm
